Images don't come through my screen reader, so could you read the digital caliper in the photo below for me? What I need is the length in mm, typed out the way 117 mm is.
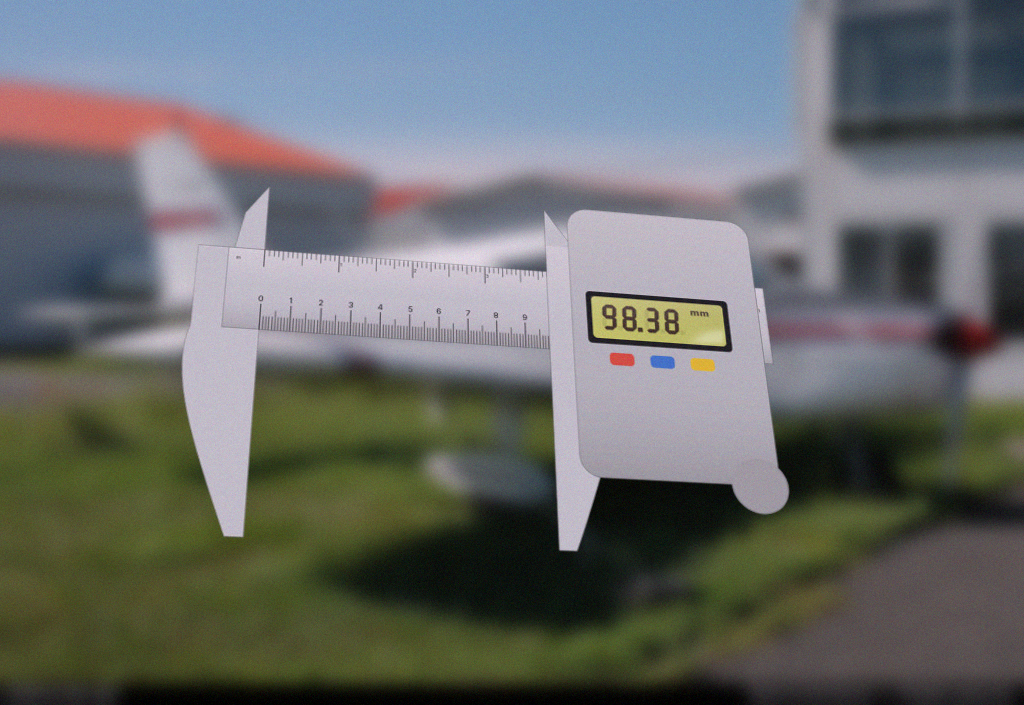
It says 98.38 mm
